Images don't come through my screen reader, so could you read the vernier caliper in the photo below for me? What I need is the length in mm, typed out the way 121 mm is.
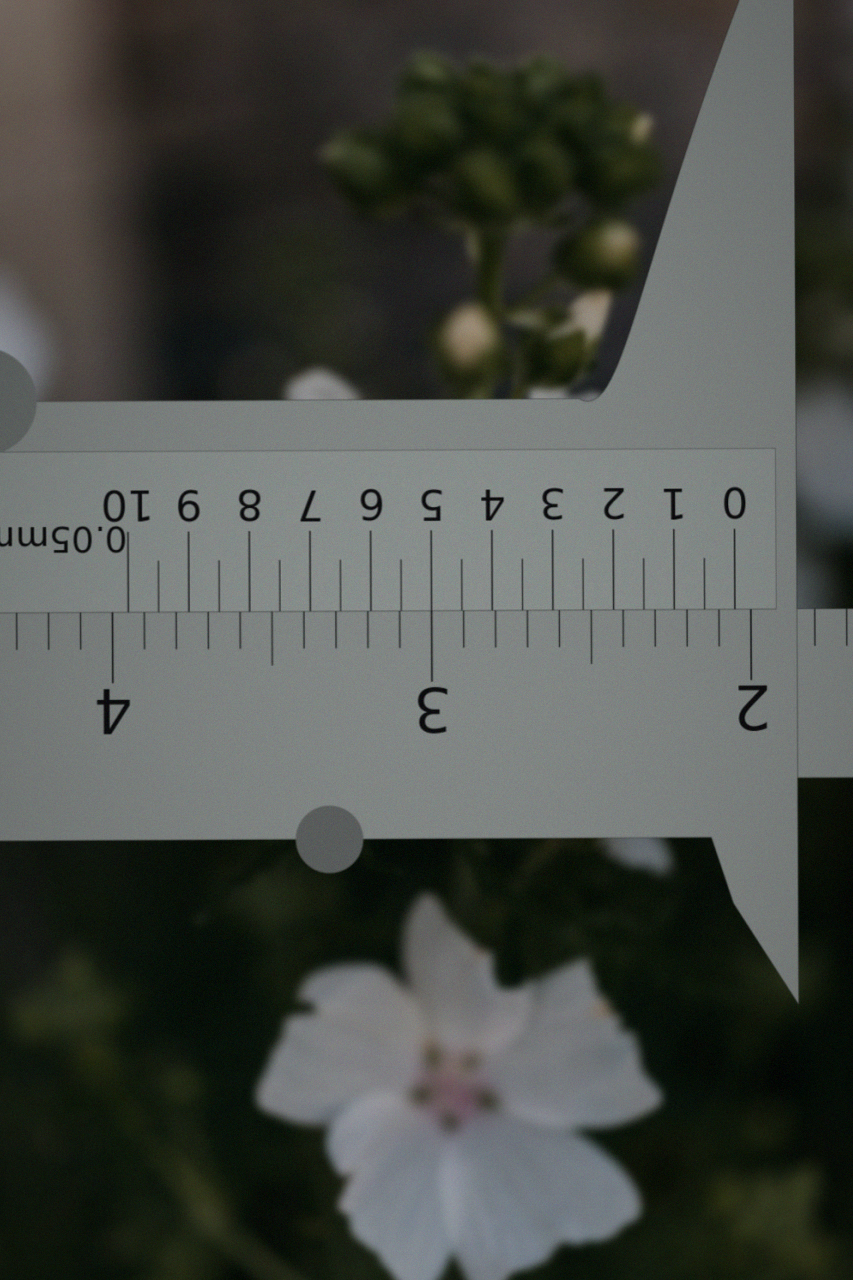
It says 20.50 mm
